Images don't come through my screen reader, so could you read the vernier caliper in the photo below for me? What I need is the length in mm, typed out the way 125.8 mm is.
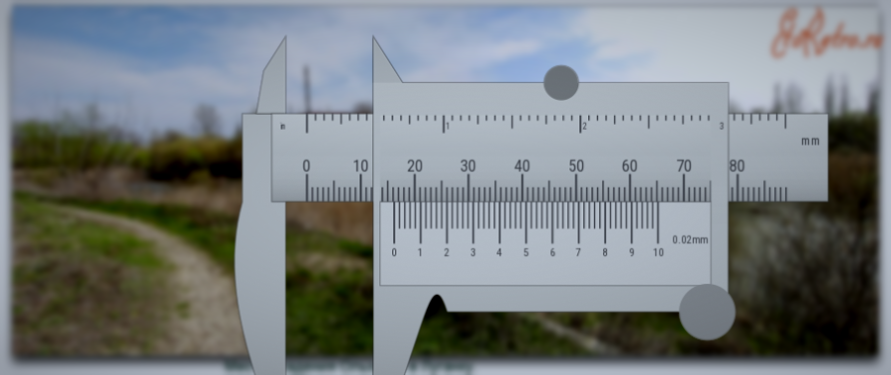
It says 16.2 mm
